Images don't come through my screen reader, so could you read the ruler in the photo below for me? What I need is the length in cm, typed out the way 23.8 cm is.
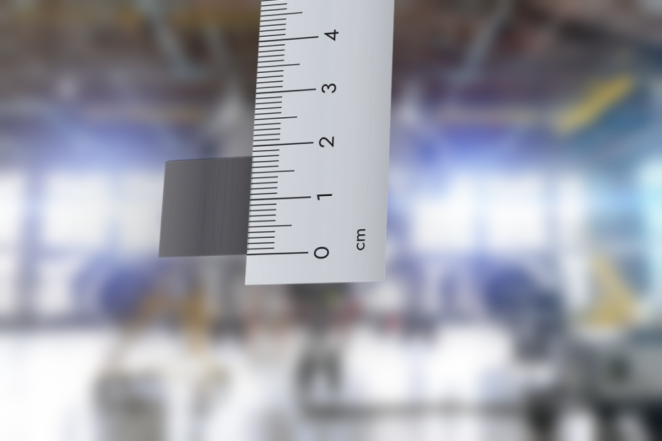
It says 1.8 cm
